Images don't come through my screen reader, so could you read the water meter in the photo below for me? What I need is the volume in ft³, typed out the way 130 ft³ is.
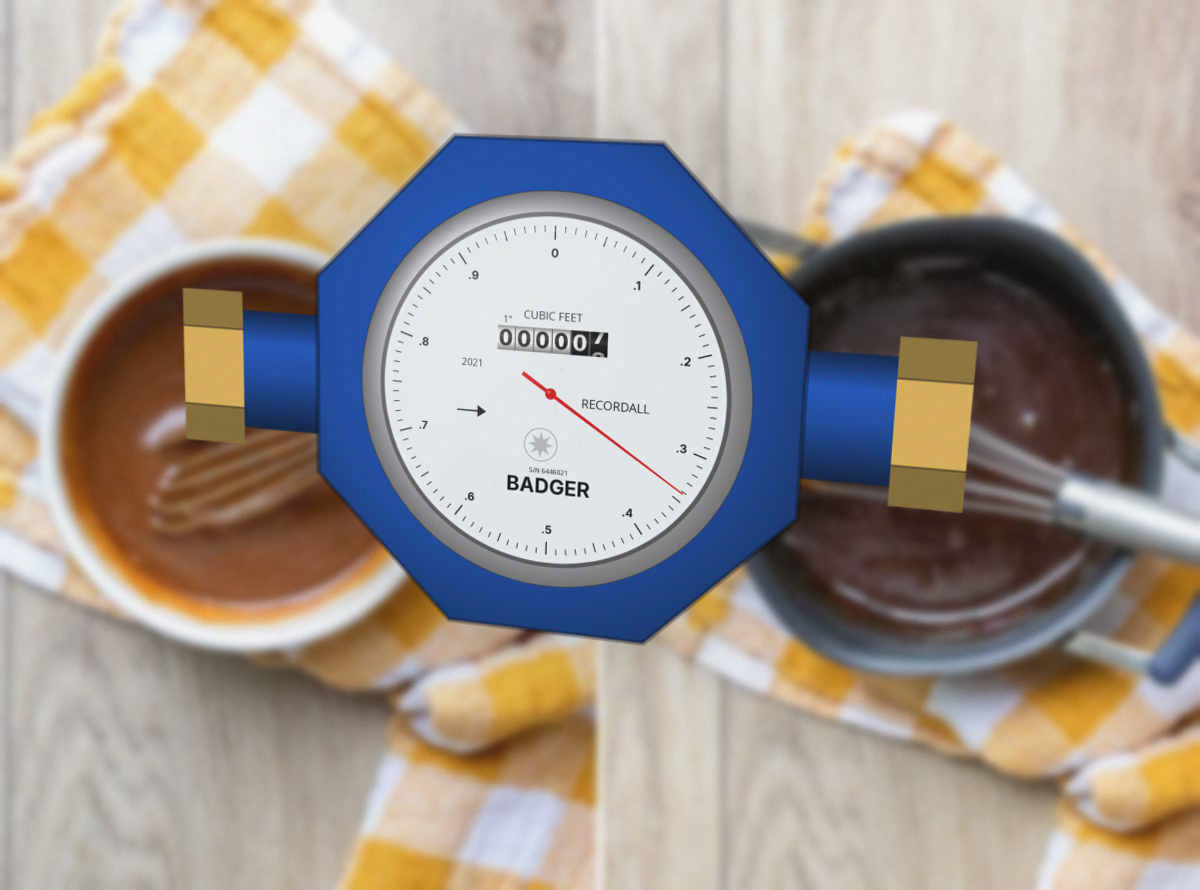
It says 7.34 ft³
